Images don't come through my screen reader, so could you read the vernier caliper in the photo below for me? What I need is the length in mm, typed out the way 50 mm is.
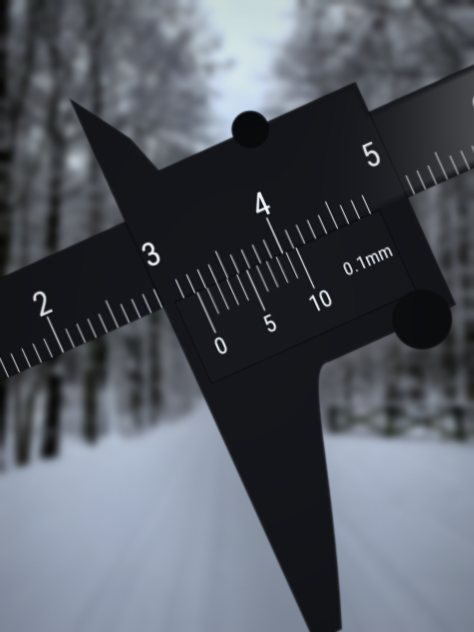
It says 32.2 mm
